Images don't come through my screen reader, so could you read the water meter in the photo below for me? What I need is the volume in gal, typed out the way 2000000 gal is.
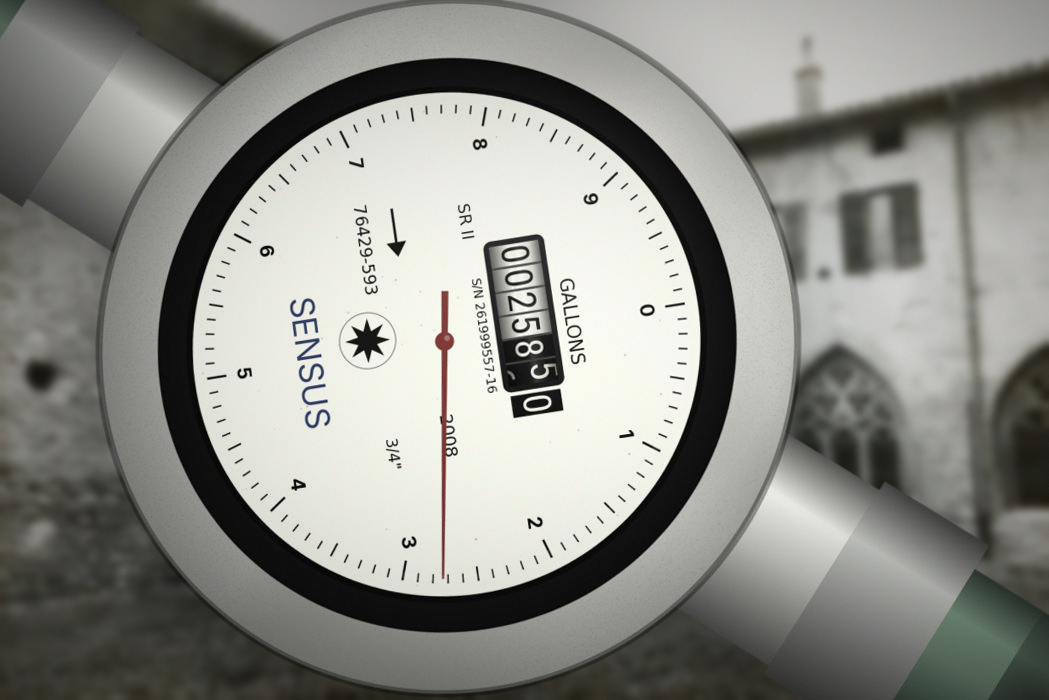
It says 25852.7 gal
